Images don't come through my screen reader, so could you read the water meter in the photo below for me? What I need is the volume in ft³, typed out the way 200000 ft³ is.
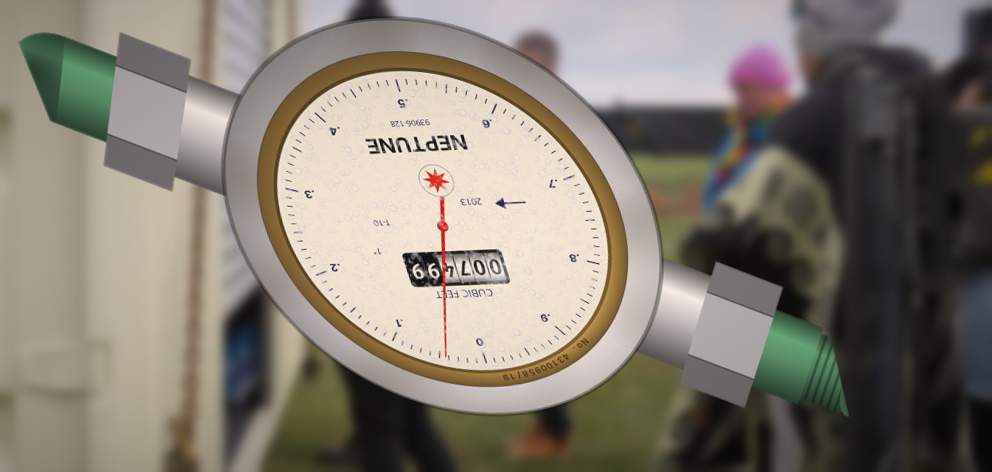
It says 7499.04 ft³
